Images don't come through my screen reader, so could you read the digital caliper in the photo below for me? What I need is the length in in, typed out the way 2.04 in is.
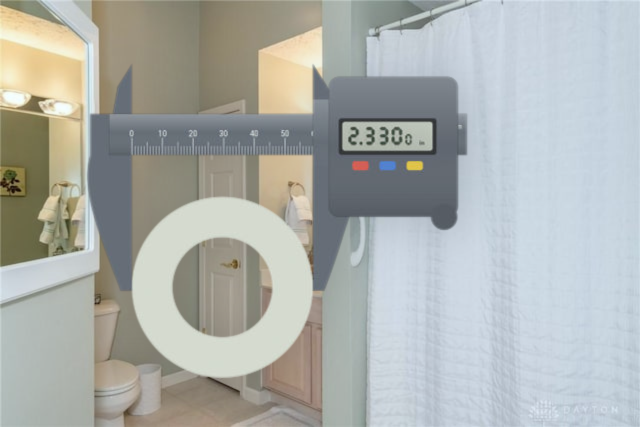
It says 2.3300 in
